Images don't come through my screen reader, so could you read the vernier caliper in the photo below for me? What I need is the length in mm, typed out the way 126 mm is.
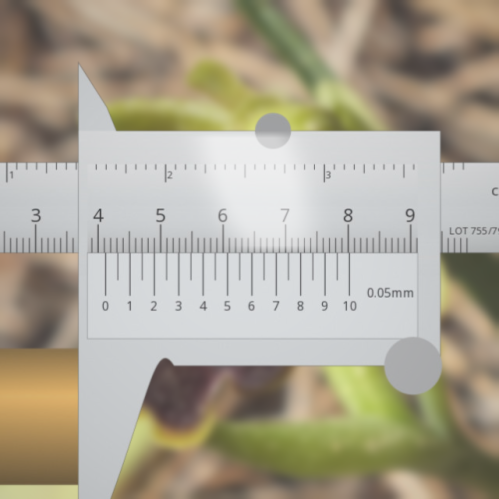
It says 41.2 mm
